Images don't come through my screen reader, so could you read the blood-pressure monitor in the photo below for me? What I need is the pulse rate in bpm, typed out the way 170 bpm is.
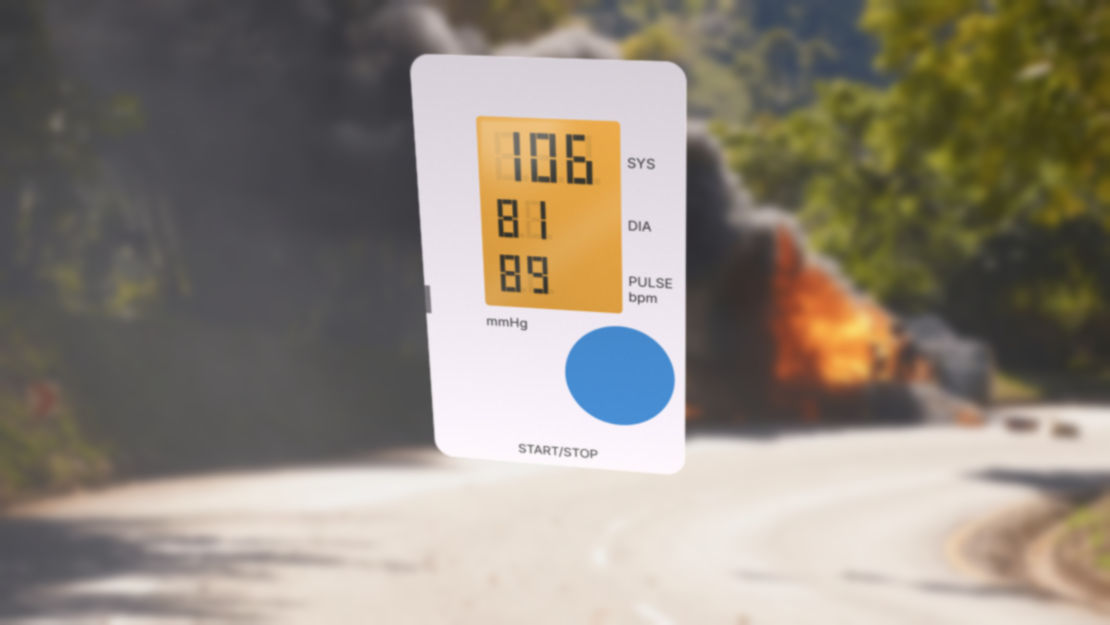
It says 89 bpm
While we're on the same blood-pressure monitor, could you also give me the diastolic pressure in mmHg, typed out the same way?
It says 81 mmHg
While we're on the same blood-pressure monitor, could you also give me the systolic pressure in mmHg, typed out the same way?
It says 106 mmHg
